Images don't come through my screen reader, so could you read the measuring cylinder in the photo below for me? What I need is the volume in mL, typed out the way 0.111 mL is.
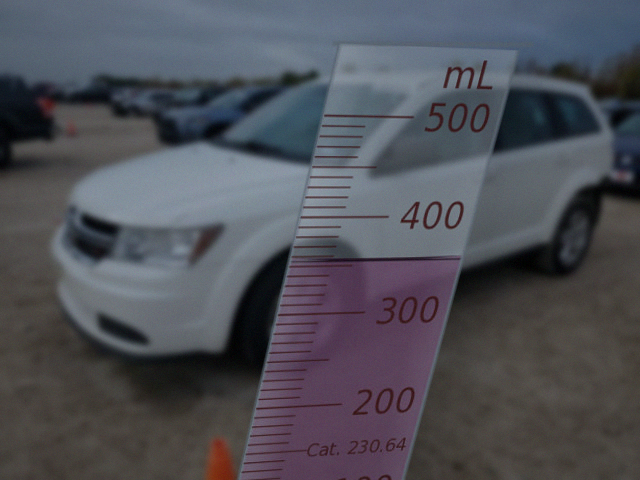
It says 355 mL
